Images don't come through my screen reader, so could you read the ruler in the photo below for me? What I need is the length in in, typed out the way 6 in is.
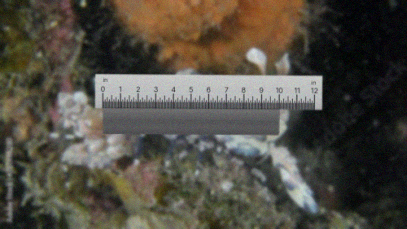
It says 10 in
